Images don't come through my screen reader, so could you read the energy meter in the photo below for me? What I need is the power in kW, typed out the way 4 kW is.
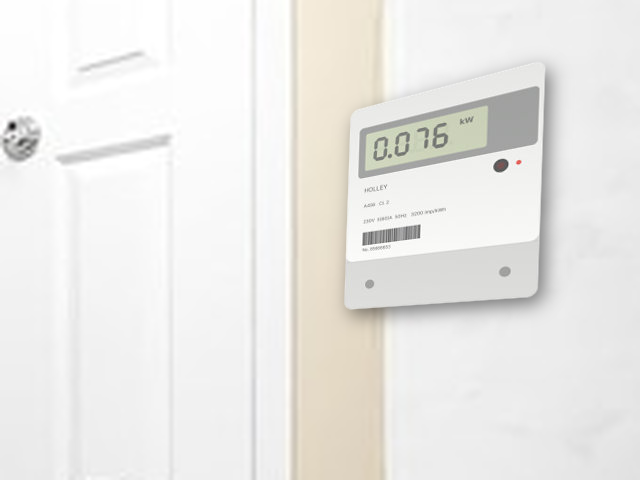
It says 0.076 kW
